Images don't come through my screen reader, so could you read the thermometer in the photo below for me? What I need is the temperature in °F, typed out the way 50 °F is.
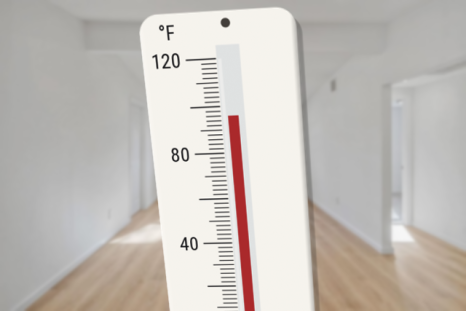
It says 96 °F
